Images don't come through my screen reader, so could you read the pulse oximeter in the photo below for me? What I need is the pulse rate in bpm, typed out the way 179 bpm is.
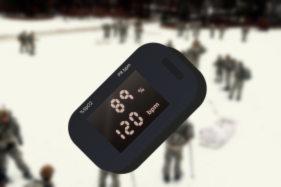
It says 120 bpm
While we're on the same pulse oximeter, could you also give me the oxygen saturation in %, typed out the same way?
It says 89 %
